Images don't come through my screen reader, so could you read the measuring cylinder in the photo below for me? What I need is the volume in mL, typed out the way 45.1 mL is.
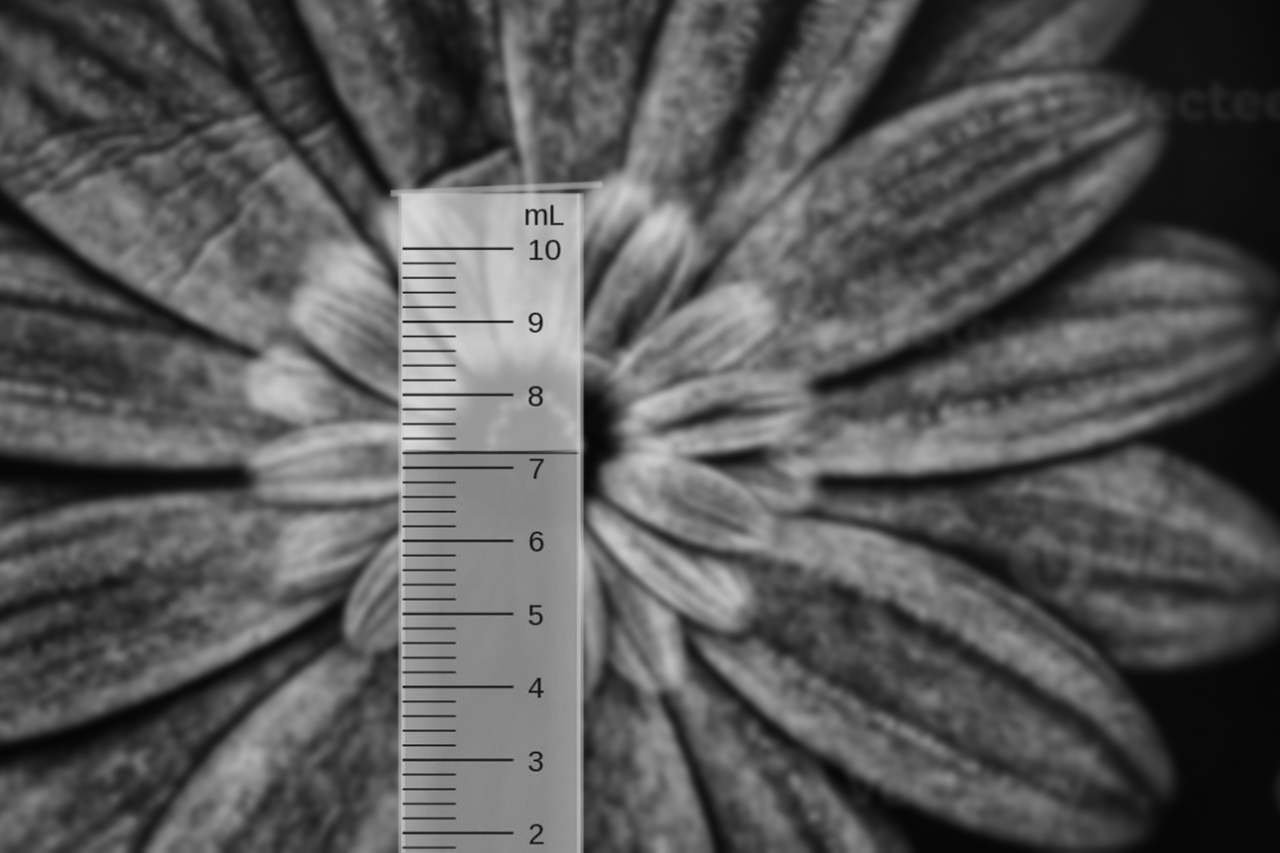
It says 7.2 mL
